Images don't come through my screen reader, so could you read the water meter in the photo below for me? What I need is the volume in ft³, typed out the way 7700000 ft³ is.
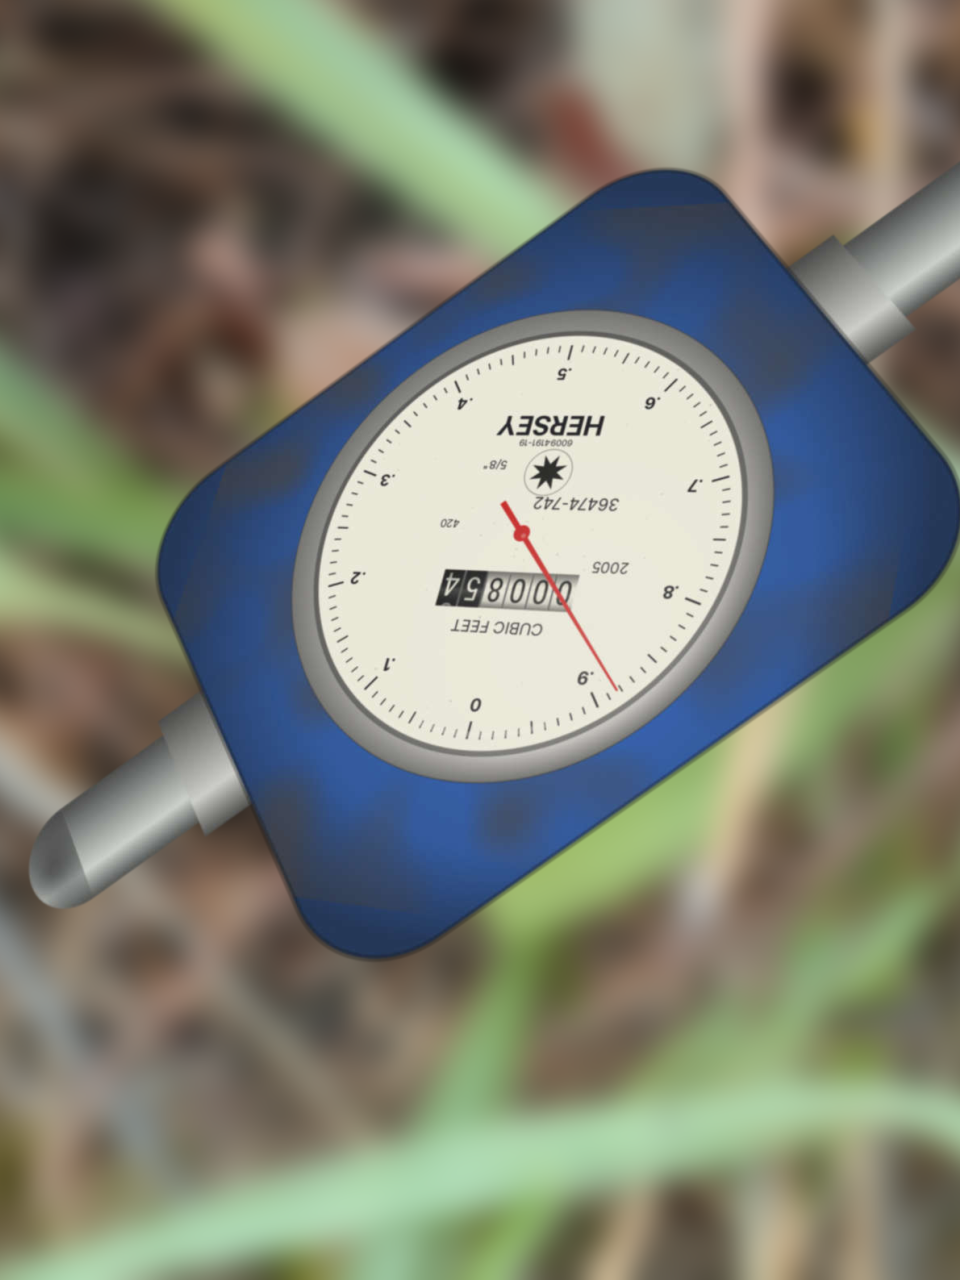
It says 853.88 ft³
